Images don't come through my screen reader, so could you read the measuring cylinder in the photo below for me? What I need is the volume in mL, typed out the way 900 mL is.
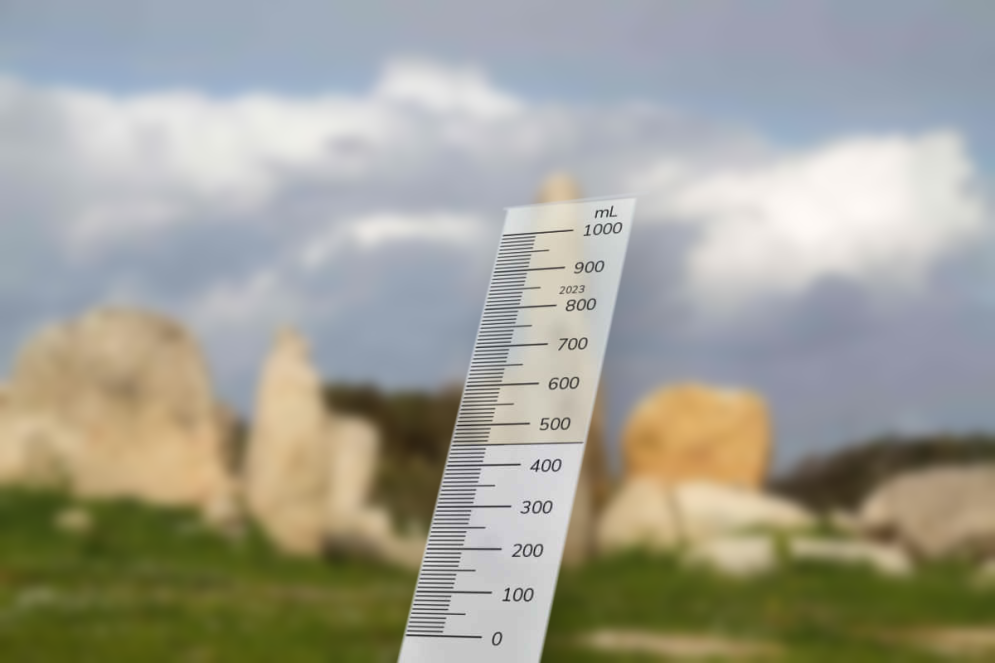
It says 450 mL
